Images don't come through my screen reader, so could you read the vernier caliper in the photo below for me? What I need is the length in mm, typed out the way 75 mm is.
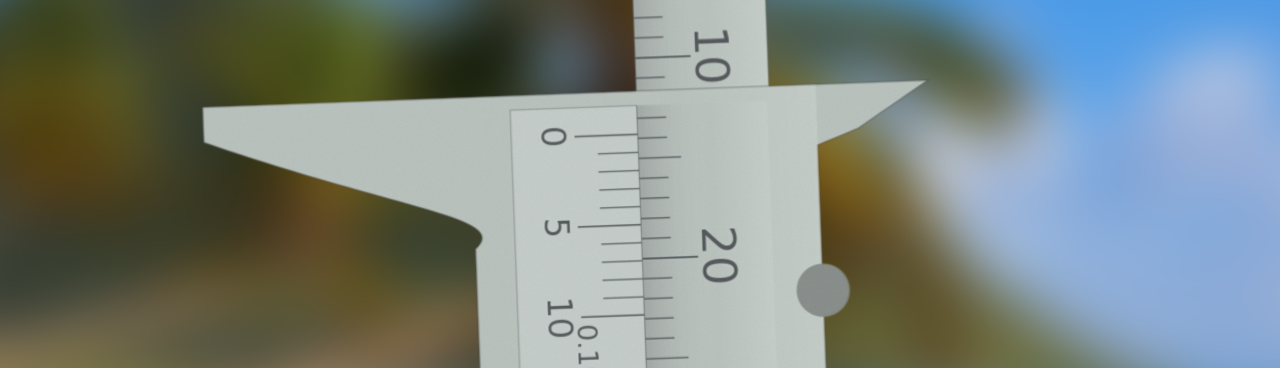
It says 13.8 mm
